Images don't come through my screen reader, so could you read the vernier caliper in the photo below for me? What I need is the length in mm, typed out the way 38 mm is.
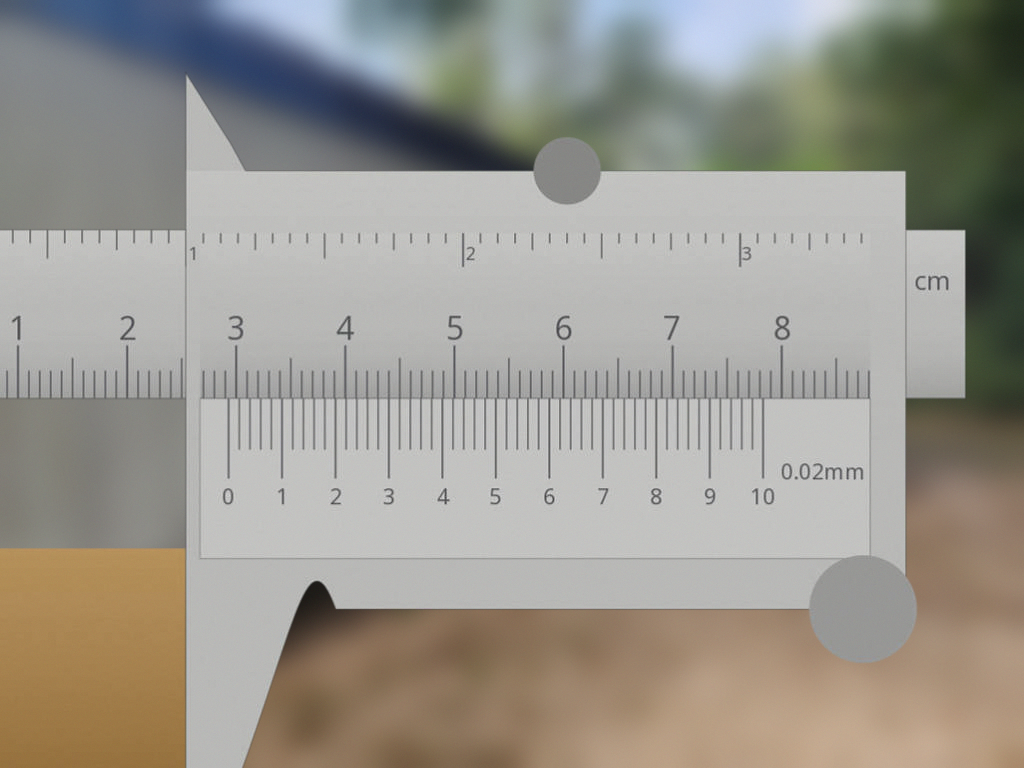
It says 29.3 mm
